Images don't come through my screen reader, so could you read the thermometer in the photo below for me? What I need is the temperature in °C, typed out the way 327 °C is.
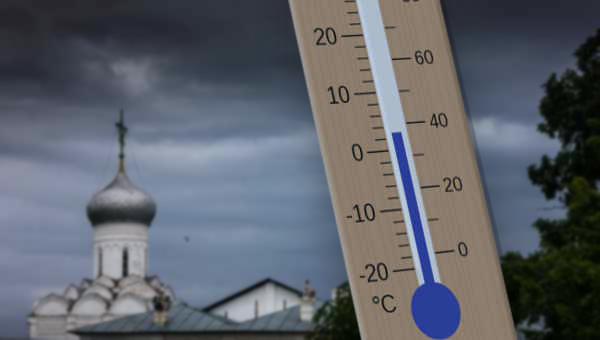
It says 3 °C
